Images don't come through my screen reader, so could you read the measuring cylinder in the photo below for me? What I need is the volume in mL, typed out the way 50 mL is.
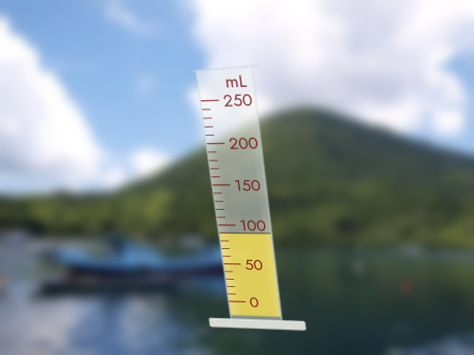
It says 90 mL
